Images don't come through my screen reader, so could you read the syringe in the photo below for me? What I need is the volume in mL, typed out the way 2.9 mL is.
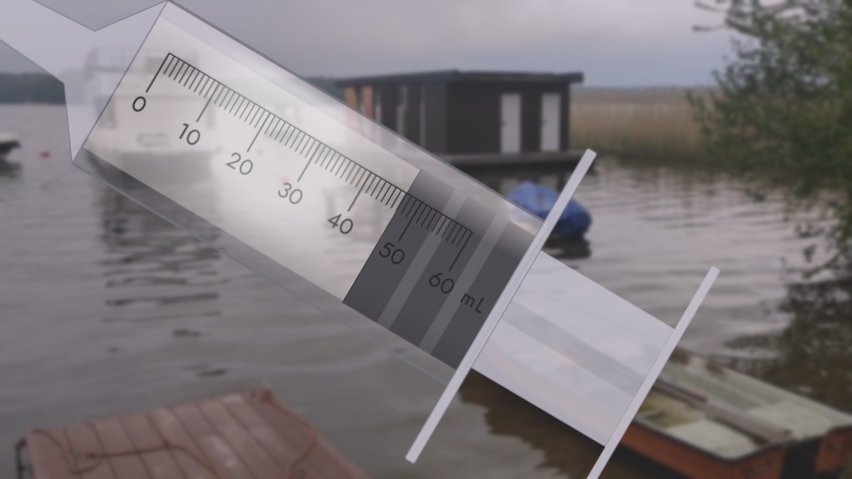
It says 47 mL
